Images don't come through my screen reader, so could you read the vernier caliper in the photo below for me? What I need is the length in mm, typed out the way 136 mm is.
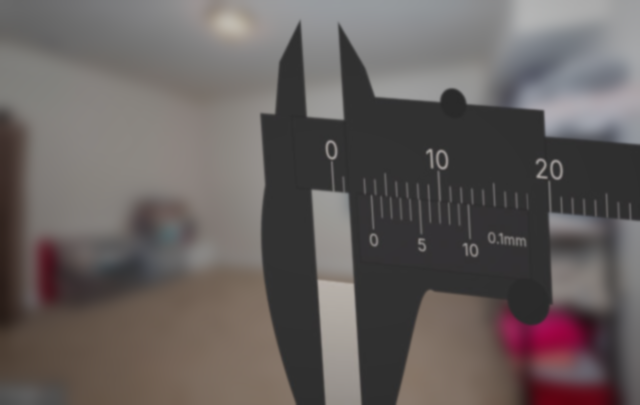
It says 3.6 mm
